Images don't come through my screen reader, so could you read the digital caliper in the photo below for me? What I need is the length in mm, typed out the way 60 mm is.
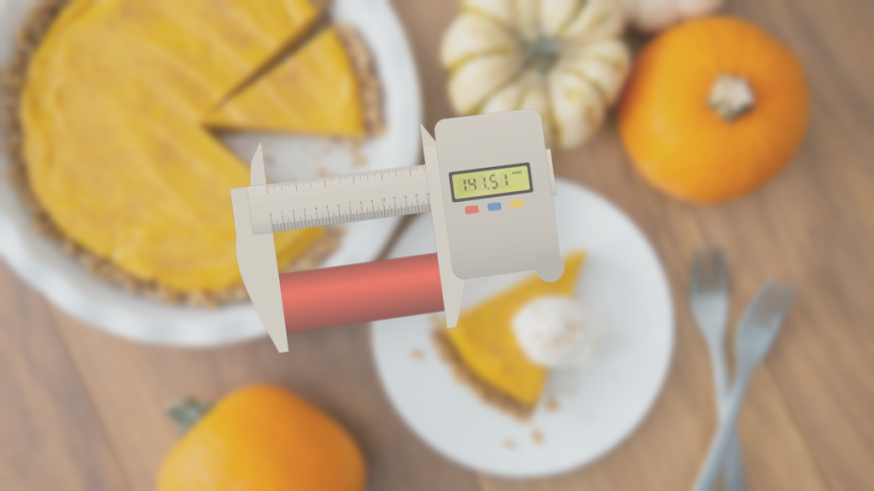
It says 141.51 mm
